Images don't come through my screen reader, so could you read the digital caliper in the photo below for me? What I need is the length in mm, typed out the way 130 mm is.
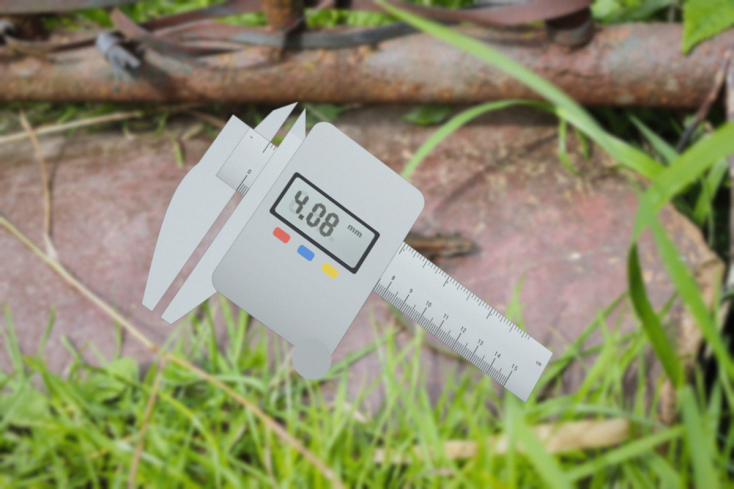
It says 4.08 mm
